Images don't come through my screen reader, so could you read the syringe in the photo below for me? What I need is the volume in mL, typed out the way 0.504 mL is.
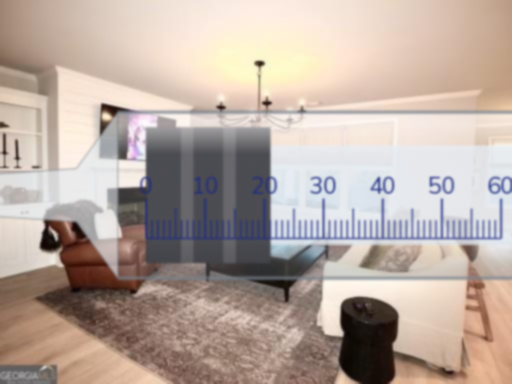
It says 0 mL
